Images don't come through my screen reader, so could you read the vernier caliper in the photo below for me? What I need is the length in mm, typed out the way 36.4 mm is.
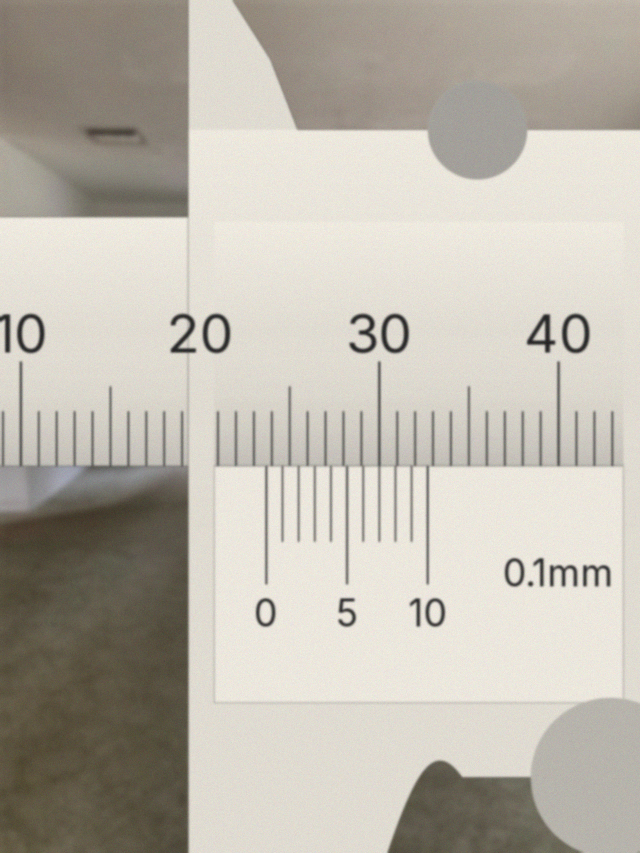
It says 23.7 mm
